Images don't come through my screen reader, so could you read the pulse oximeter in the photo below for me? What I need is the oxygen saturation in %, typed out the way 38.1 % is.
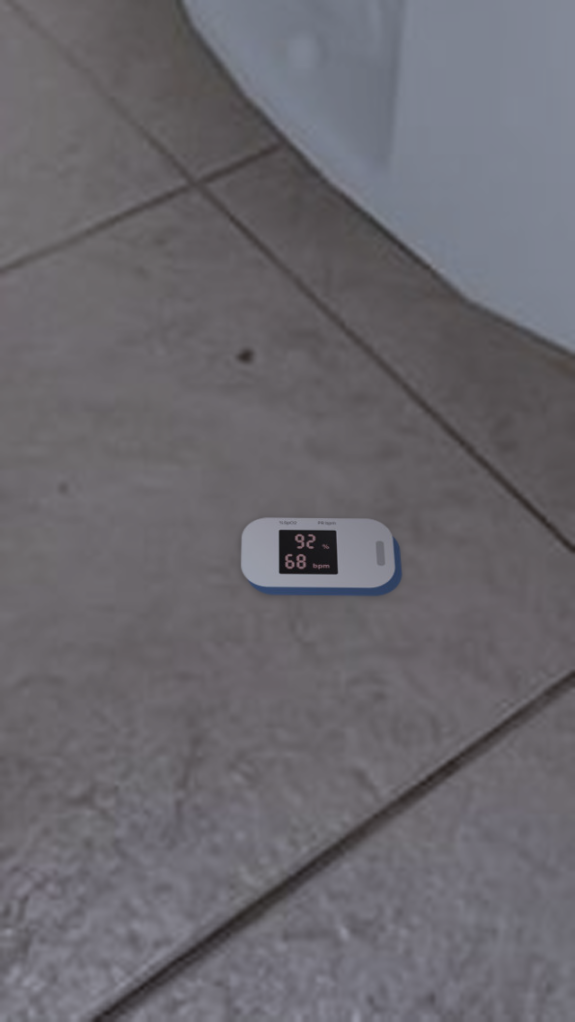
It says 92 %
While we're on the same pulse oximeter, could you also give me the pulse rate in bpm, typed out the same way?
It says 68 bpm
